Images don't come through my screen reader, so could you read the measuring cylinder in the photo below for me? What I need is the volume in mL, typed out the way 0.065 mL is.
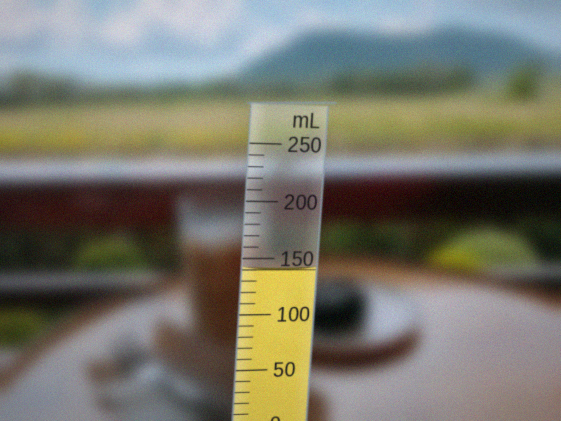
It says 140 mL
